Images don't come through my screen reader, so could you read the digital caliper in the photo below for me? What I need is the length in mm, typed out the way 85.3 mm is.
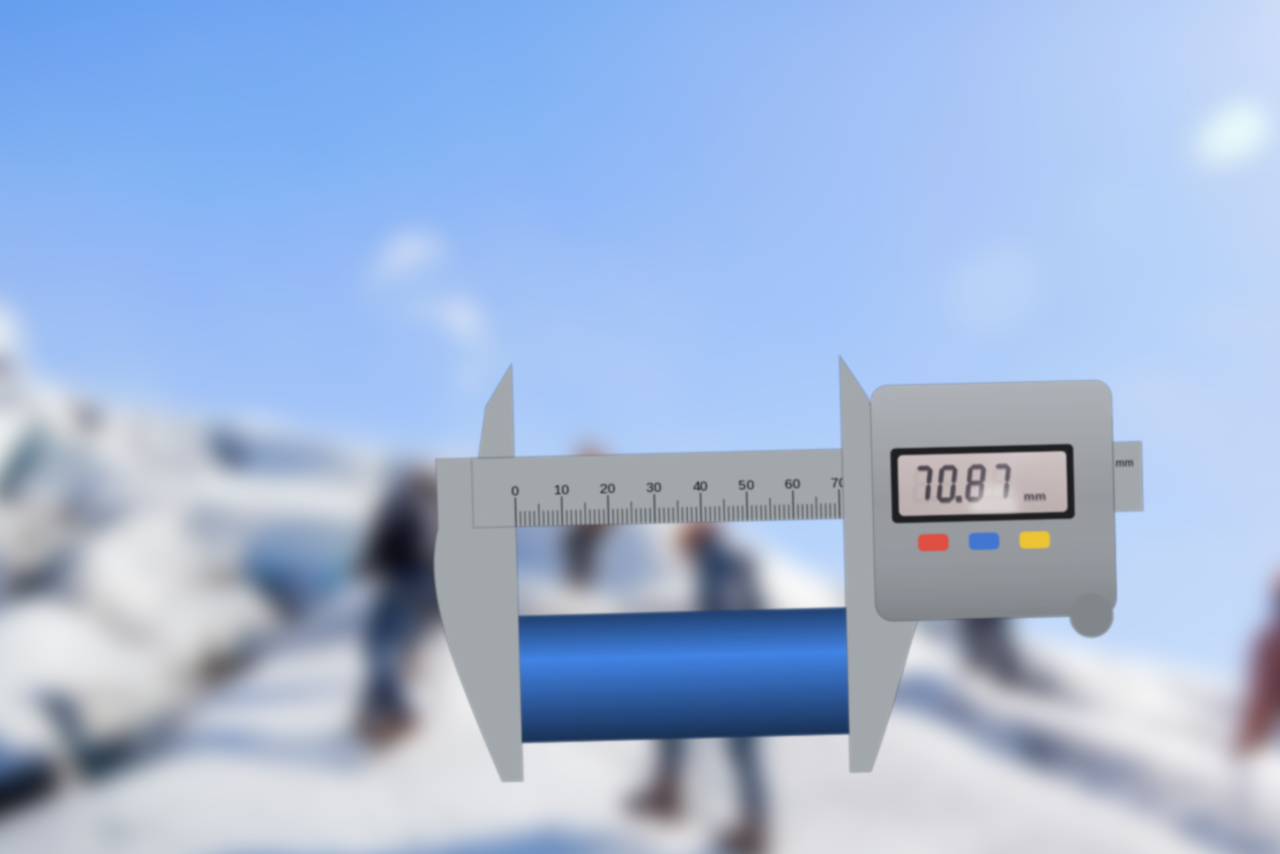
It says 70.87 mm
